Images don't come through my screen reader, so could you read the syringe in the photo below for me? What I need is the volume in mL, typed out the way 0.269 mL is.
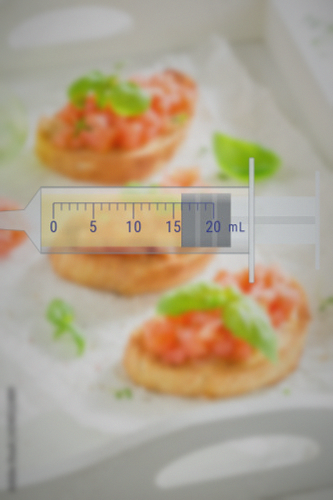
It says 16 mL
